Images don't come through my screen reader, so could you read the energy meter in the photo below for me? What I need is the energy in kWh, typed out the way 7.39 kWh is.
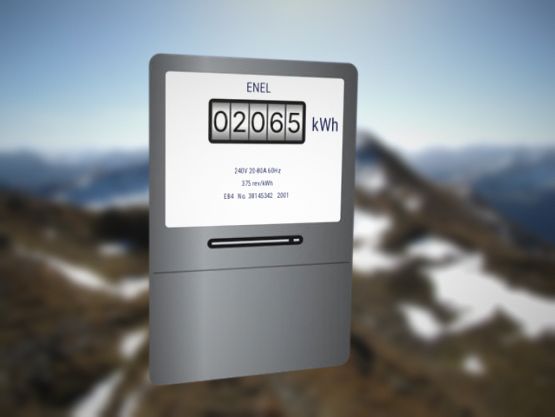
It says 2065 kWh
